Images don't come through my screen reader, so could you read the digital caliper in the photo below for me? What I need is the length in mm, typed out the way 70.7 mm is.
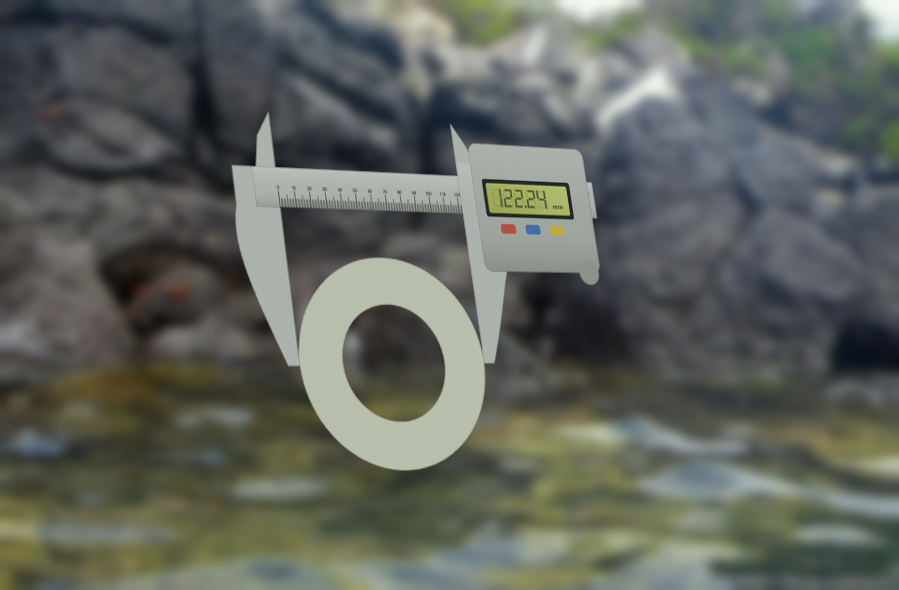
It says 122.24 mm
